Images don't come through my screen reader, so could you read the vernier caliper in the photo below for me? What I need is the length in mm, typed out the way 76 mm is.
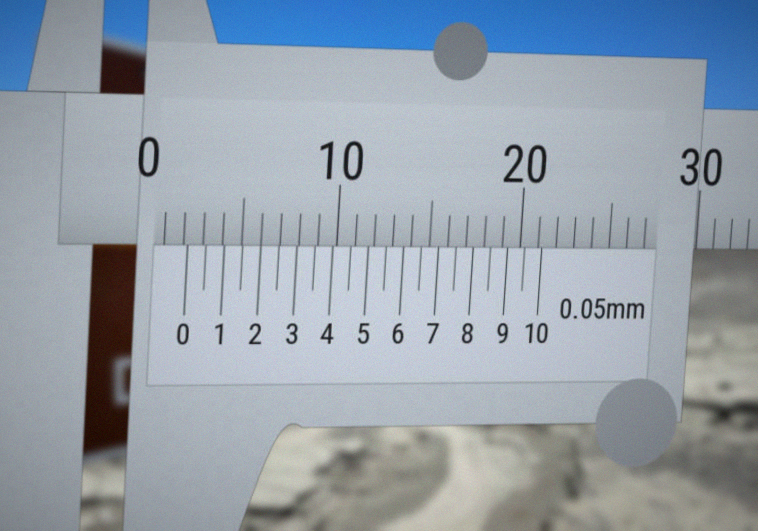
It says 2.2 mm
